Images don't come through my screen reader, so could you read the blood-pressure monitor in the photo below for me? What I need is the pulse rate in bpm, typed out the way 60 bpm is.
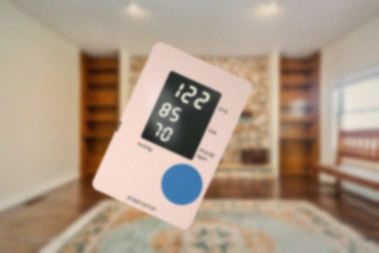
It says 70 bpm
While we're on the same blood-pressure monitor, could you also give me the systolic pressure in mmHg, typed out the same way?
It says 122 mmHg
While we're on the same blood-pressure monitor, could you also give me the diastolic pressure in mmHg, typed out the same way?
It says 85 mmHg
